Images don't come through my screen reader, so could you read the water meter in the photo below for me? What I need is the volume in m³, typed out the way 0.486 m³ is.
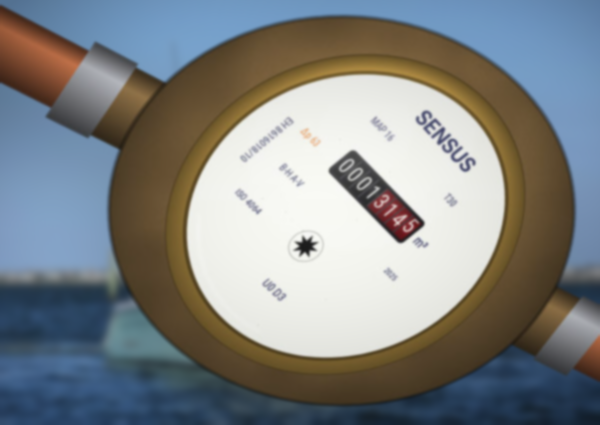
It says 1.3145 m³
